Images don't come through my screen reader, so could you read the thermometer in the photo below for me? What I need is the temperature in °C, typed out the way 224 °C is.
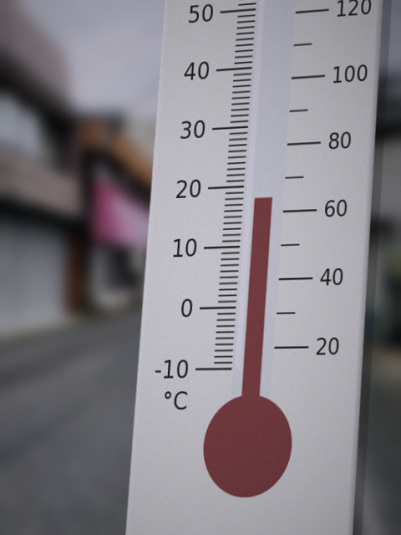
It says 18 °C
